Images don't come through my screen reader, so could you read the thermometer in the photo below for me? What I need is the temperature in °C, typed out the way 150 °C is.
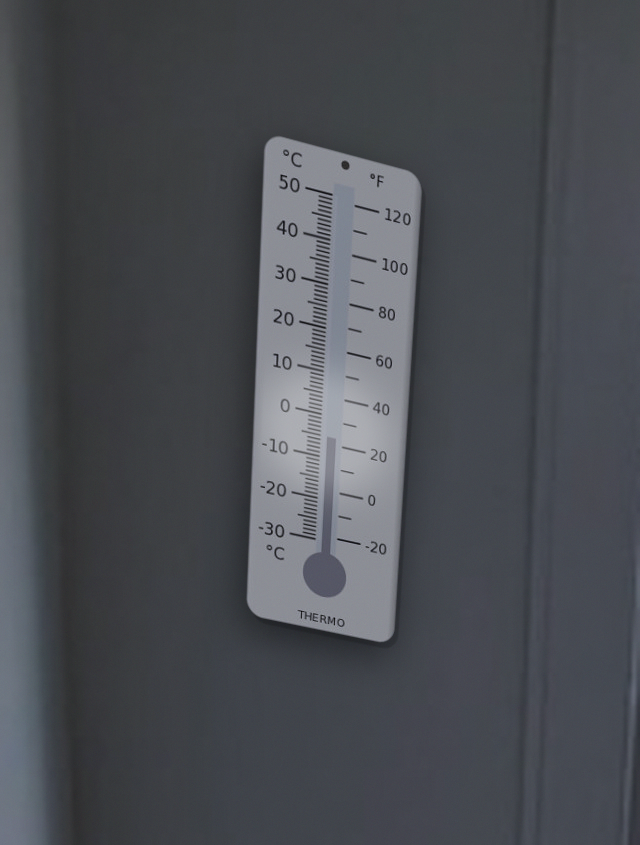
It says -5 °C
